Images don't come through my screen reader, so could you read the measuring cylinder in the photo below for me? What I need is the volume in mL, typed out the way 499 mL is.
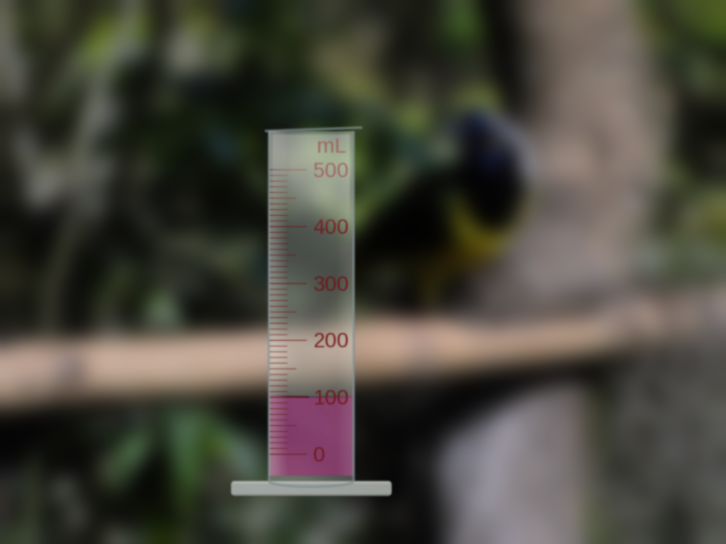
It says 100 mL
